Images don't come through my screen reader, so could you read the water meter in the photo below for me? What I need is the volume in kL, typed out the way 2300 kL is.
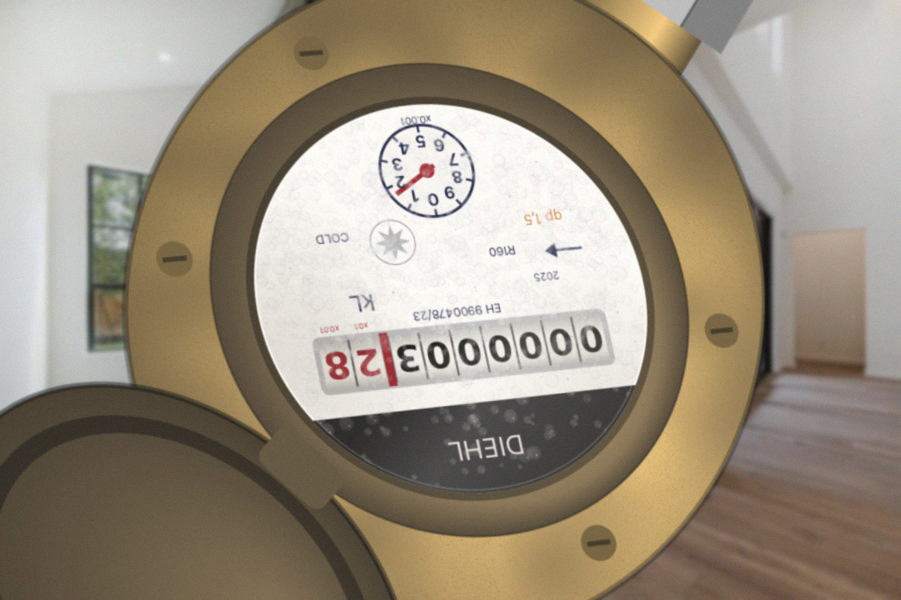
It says 3.281 kL
